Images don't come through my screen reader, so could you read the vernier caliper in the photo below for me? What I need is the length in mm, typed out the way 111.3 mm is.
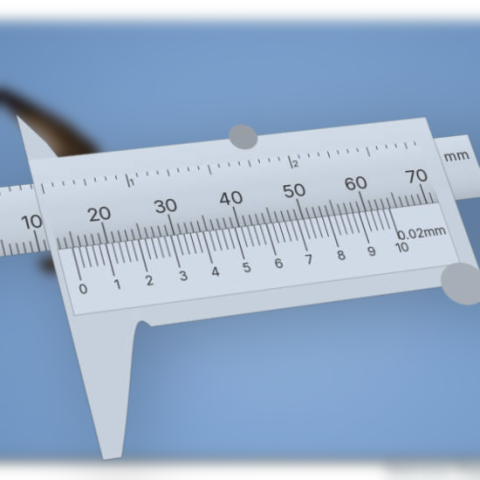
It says 14.8 mm
